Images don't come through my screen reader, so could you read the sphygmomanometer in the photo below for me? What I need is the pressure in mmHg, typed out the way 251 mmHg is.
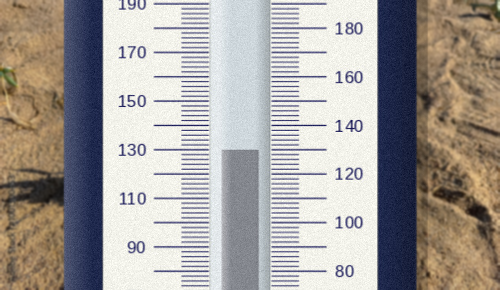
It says 130 mmHg
